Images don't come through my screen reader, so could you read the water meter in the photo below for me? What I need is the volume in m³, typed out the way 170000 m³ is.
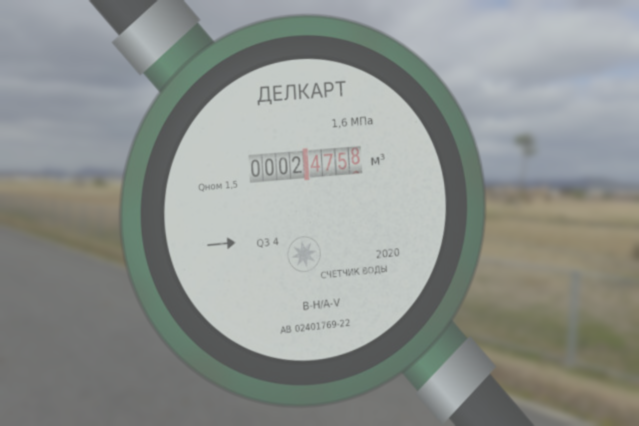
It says 2.4758 m³
